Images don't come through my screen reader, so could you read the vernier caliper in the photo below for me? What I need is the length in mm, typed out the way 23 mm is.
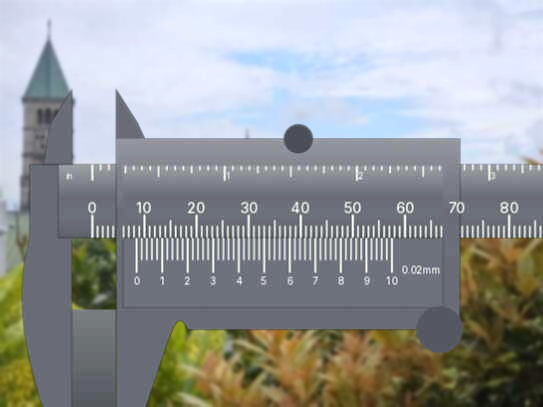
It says 8.5 mm
